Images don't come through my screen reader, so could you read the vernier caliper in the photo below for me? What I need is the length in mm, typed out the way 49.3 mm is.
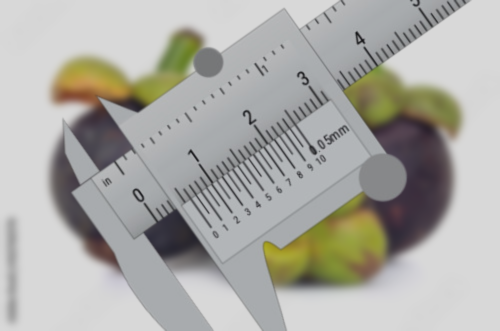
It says 6.0 mm
